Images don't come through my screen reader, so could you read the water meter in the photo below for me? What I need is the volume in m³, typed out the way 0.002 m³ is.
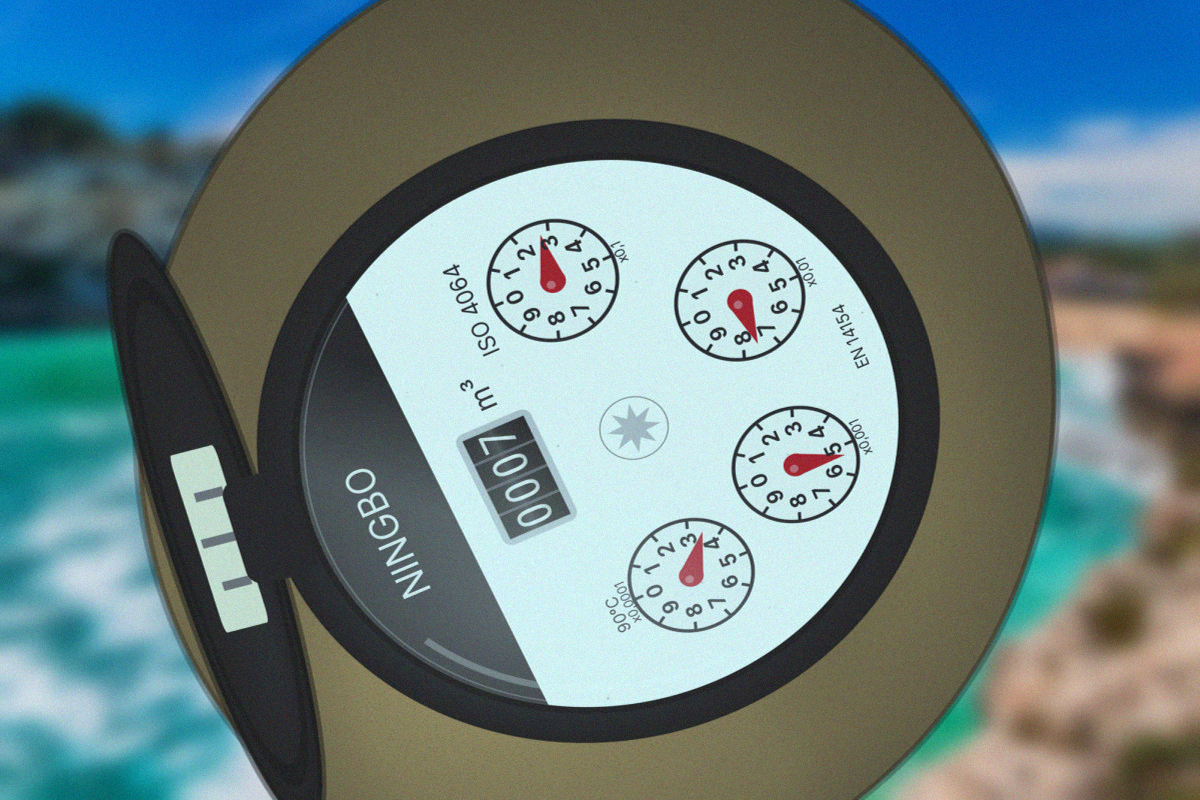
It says 7.2753 m³
